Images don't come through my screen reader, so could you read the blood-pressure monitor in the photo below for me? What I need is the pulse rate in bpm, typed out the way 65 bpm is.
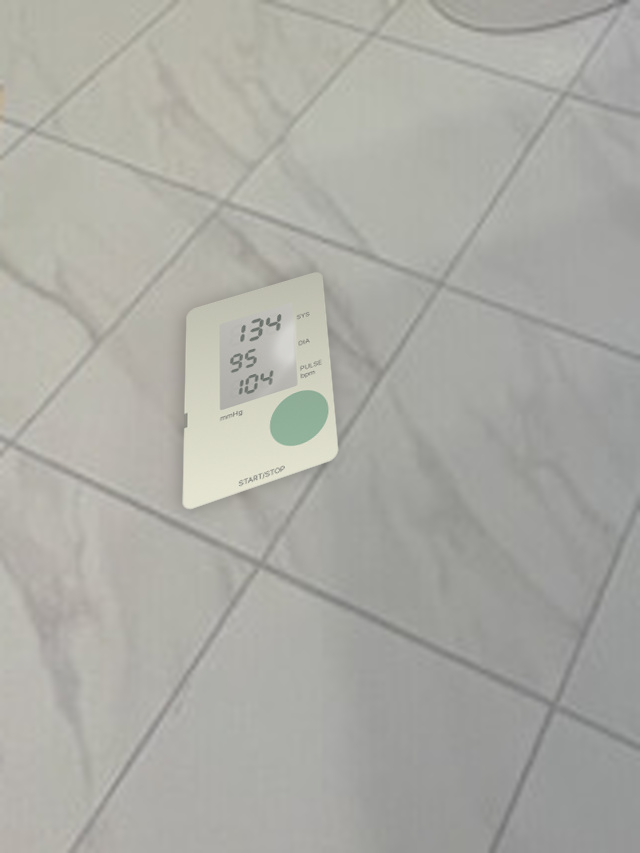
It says 104 bpm
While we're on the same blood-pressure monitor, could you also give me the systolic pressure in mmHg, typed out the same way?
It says 134 mmHg
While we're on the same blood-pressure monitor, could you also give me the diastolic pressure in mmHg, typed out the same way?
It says 95 mmHg
